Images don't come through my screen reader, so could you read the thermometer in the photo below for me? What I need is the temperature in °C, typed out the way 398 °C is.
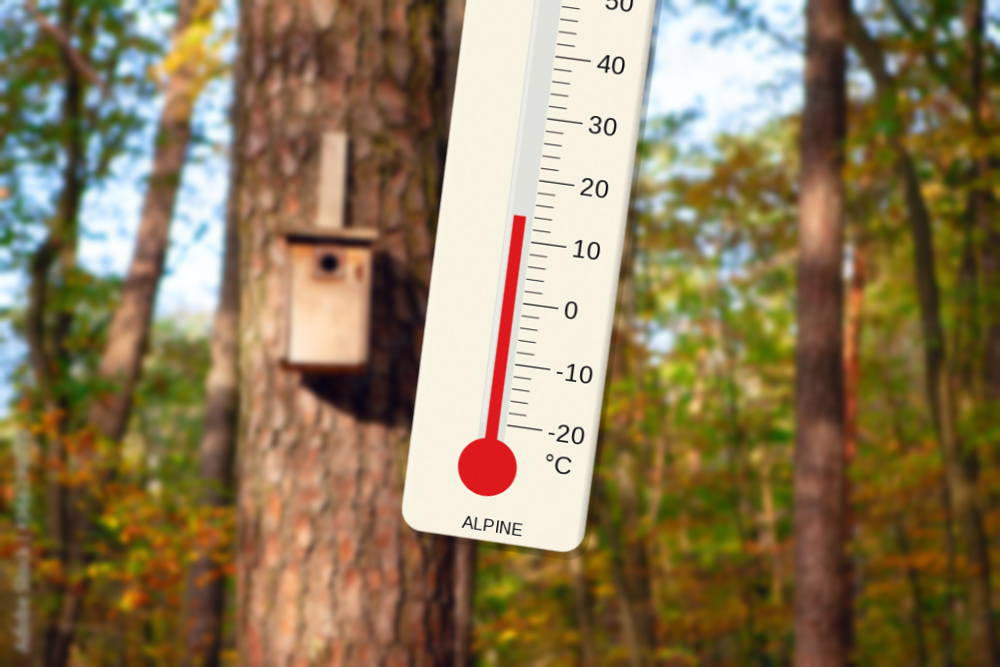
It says 14 °C
